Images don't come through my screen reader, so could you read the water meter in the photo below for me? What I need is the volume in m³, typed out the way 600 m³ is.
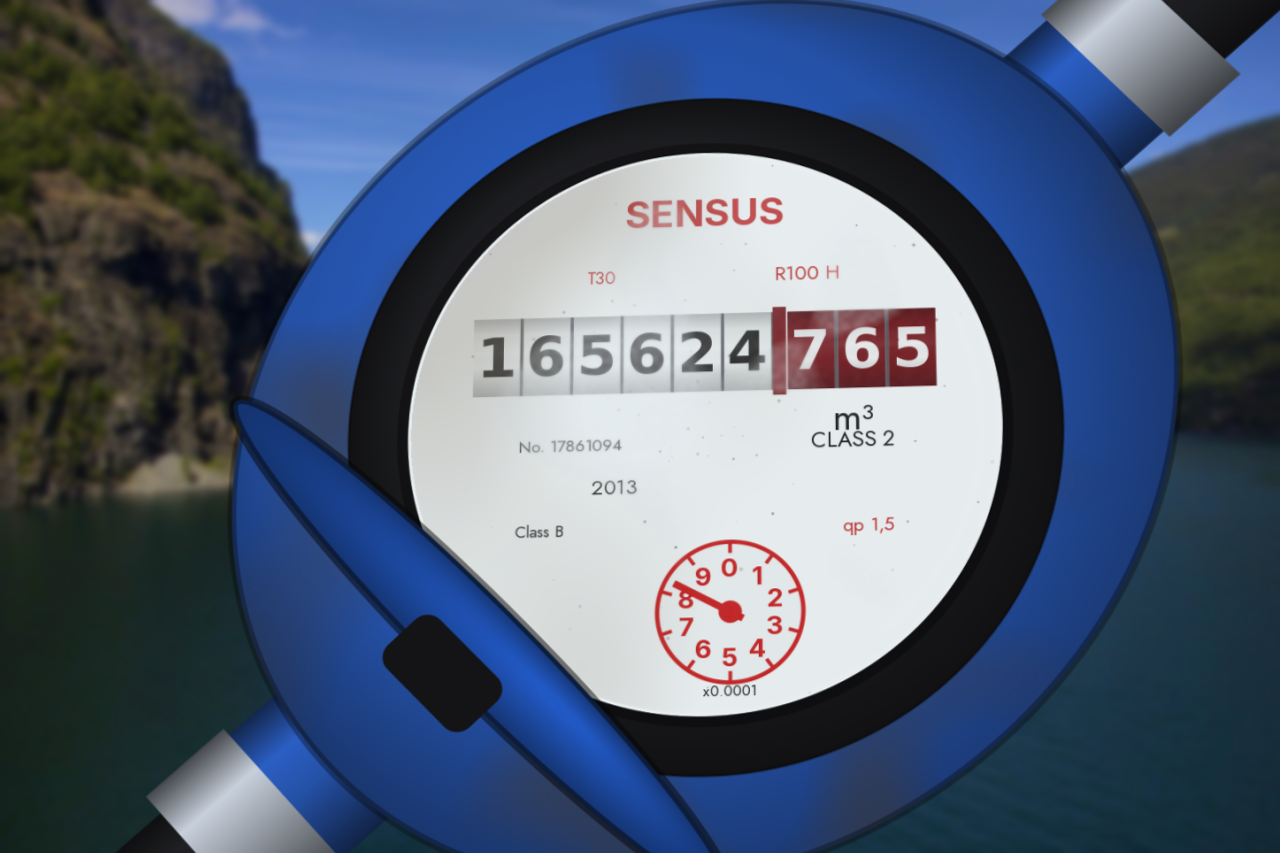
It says 165624.7658 m³
